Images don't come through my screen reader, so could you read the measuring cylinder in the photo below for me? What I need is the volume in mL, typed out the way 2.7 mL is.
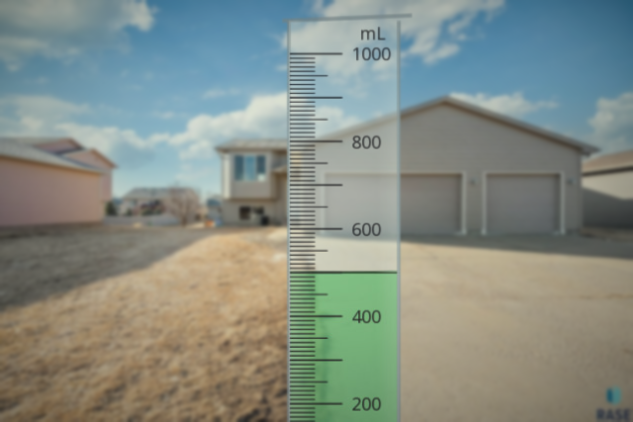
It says 500 mL
